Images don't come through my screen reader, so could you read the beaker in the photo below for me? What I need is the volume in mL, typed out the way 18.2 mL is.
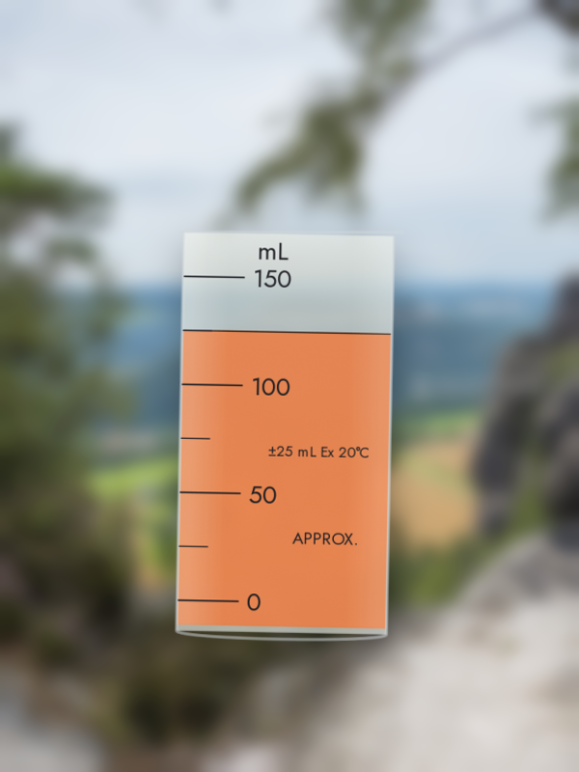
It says 125 mL
